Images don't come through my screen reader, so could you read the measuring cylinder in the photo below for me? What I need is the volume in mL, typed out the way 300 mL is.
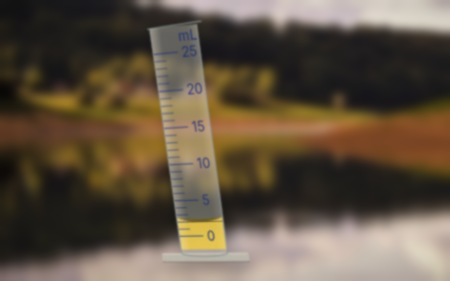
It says 2 mL
